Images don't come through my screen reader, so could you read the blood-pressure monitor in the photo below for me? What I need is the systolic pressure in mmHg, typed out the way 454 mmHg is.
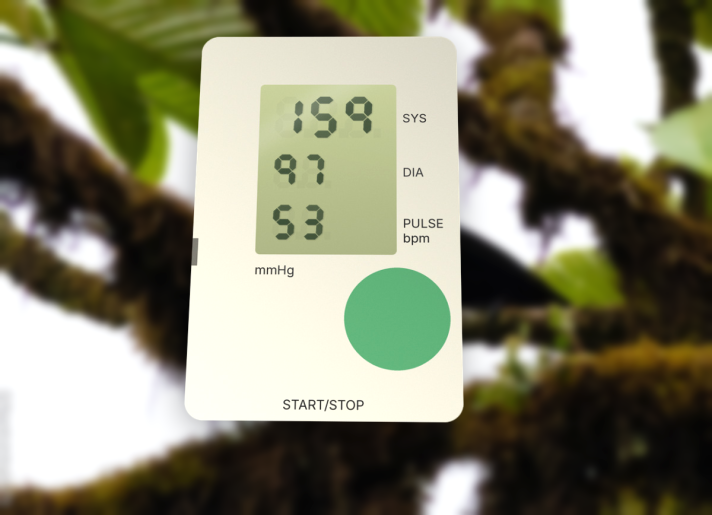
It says 159 mmHg
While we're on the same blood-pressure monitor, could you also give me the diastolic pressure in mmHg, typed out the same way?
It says 97 mmHg
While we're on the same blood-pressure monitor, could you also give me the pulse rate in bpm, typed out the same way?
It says 53 bpm
